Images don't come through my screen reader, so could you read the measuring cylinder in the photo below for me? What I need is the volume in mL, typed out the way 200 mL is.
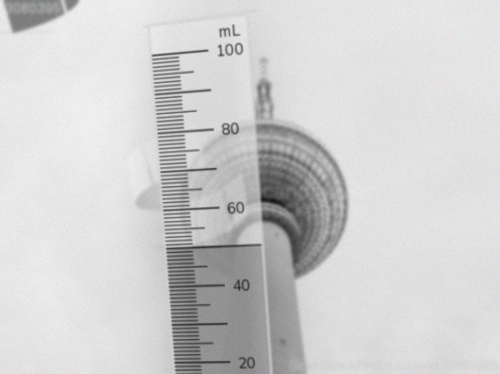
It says 50 mL
